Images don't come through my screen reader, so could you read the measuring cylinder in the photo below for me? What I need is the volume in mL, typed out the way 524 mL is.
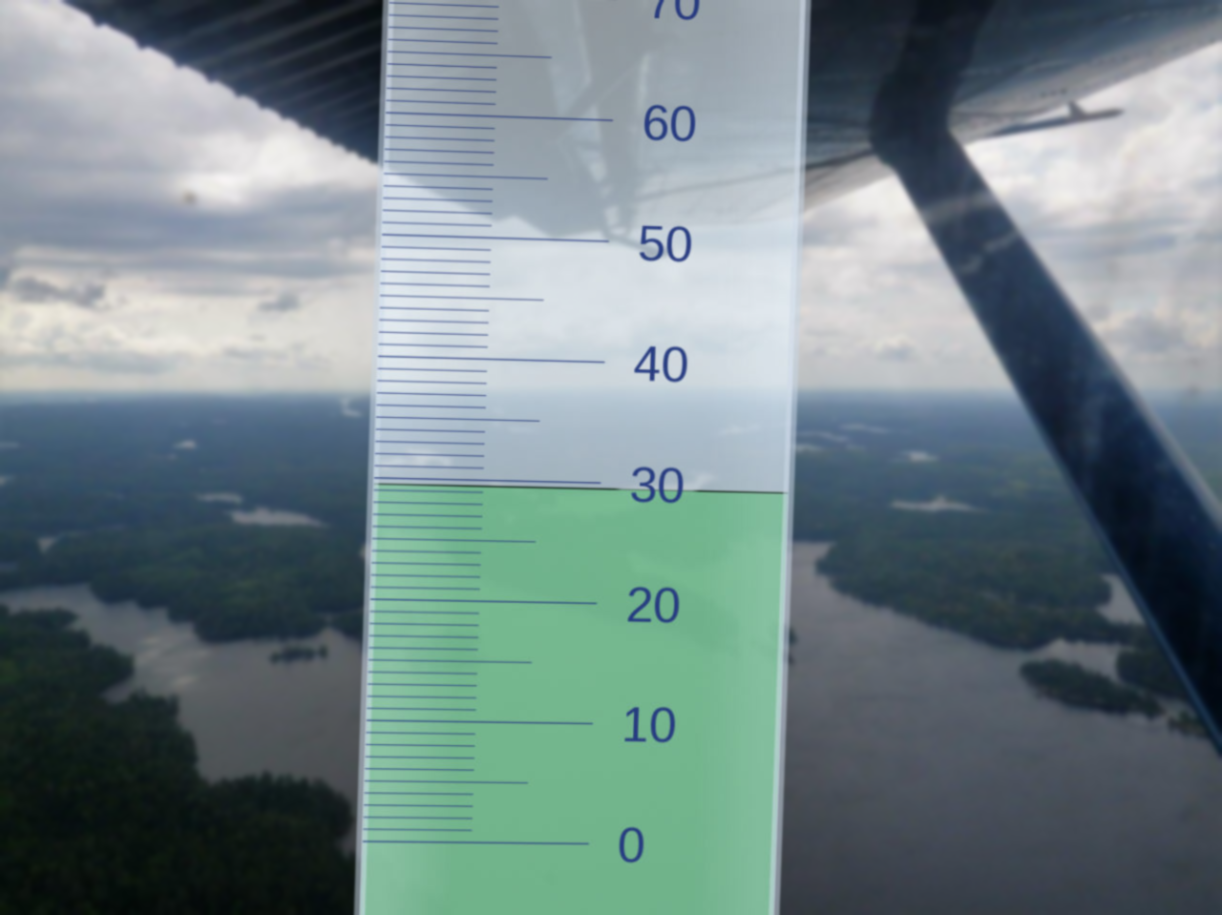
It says 29.5 mL
